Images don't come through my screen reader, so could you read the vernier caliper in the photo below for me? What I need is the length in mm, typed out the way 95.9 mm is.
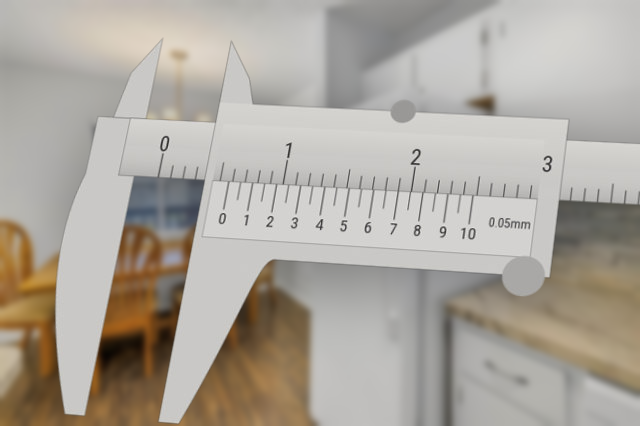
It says 5.7 mm
